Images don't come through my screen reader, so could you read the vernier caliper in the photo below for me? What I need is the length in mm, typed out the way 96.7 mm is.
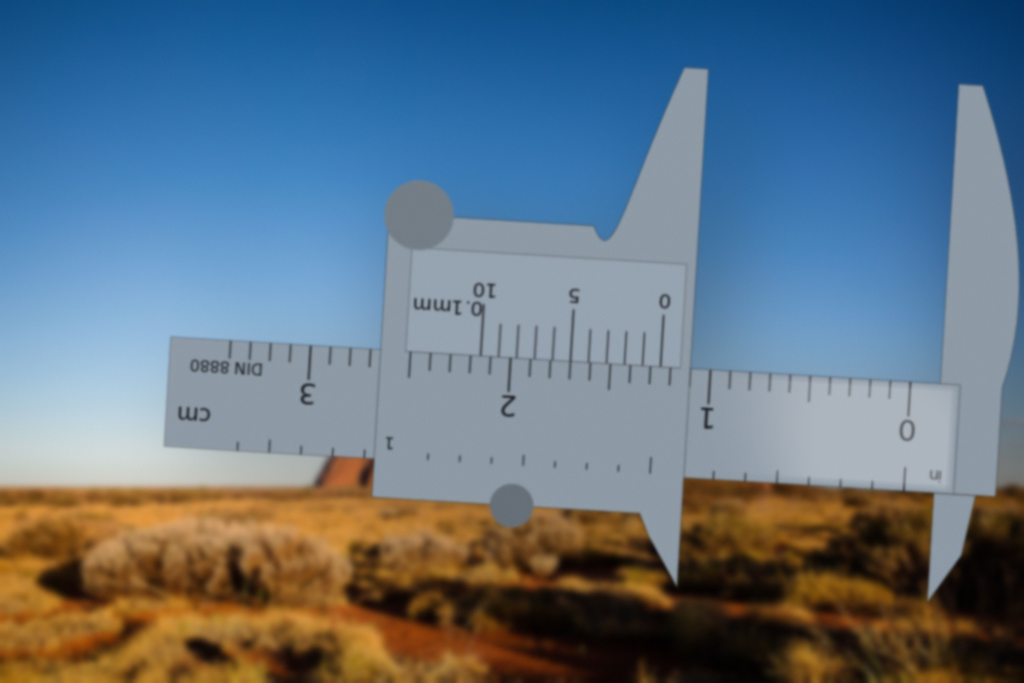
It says 12.5 mm
